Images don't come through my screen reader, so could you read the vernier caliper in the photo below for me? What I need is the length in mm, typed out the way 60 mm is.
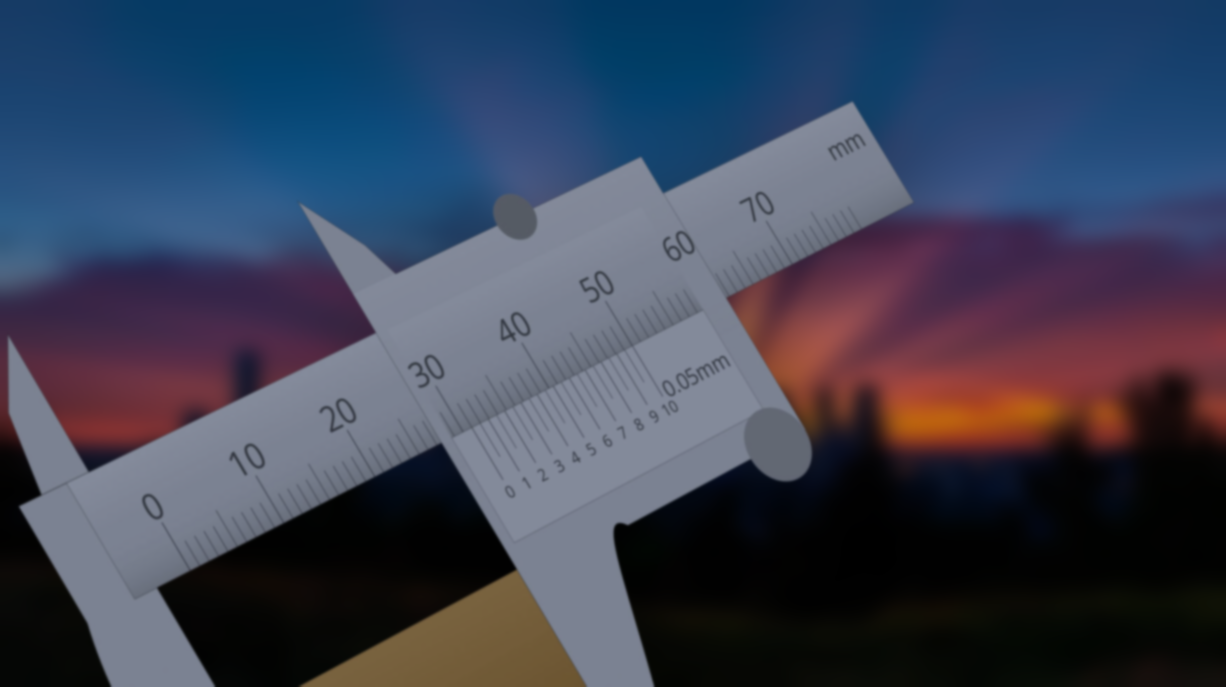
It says 31.0 mm
